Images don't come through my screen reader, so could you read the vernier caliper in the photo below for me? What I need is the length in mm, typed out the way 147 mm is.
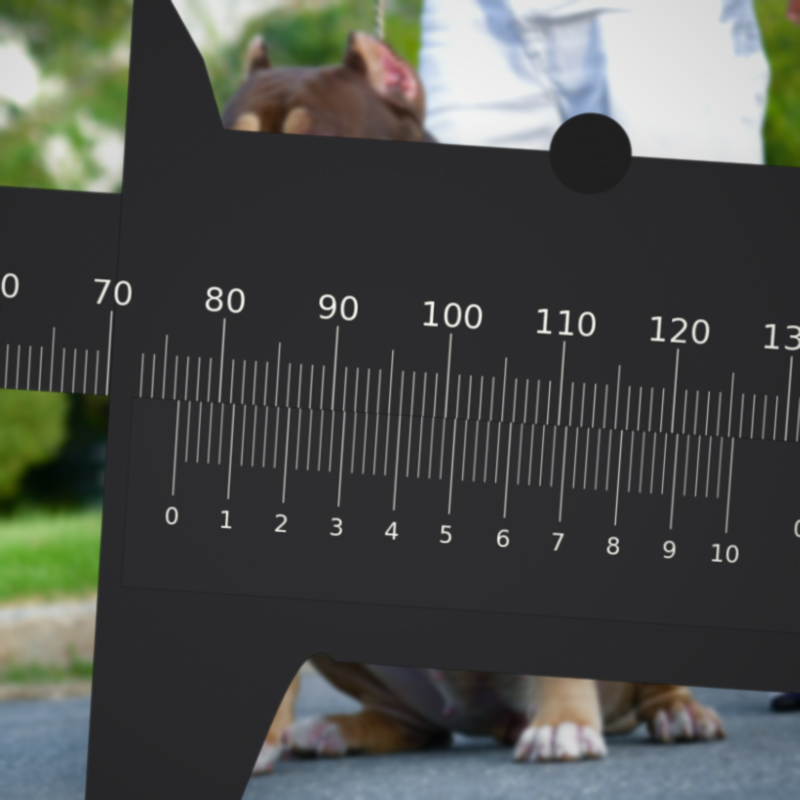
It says 76.4 mm
